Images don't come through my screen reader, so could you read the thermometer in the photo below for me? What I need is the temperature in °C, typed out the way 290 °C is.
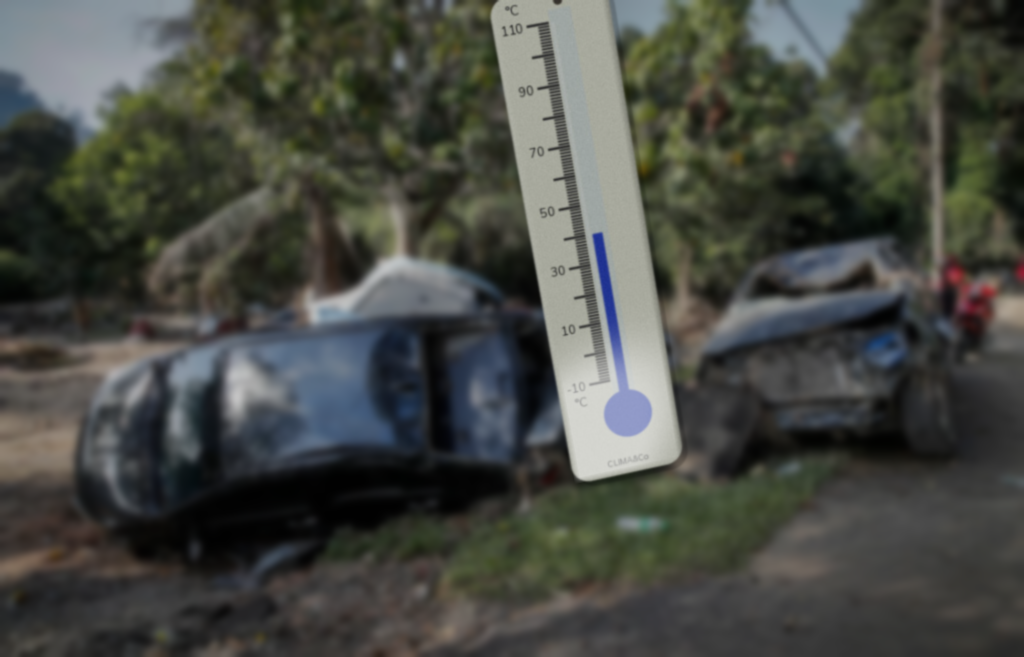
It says 40 °C
